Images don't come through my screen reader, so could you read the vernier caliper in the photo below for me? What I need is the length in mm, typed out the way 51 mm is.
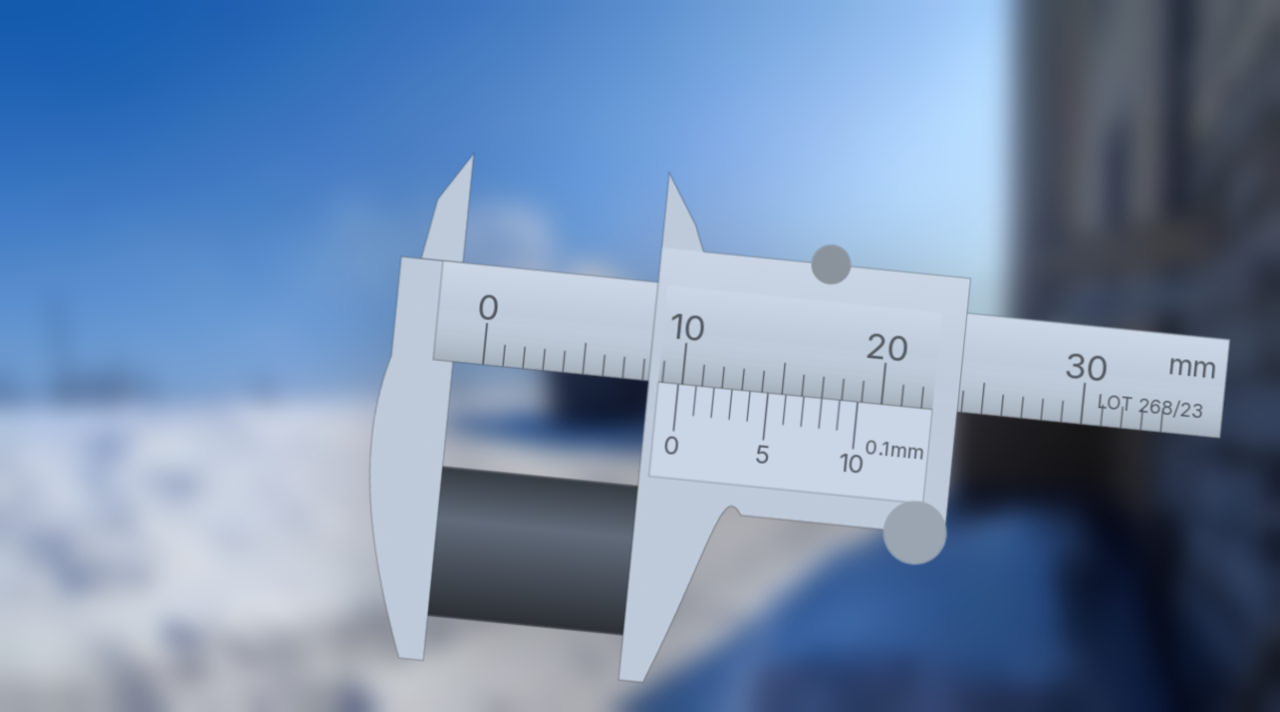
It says 9.8 mm
